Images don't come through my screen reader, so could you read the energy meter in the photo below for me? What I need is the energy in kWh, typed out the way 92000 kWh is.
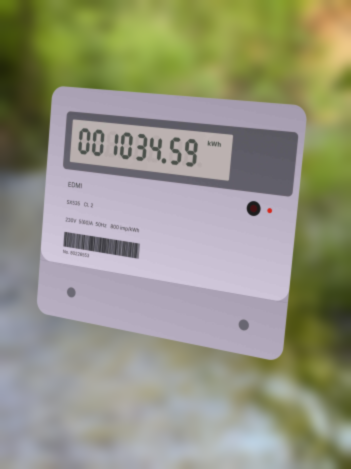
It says 1034.59 kWh
